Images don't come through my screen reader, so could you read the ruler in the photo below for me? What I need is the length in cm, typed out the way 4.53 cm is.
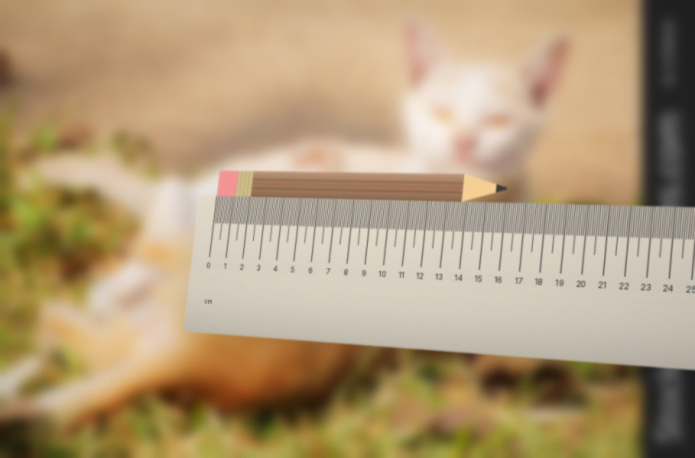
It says 16 cm
